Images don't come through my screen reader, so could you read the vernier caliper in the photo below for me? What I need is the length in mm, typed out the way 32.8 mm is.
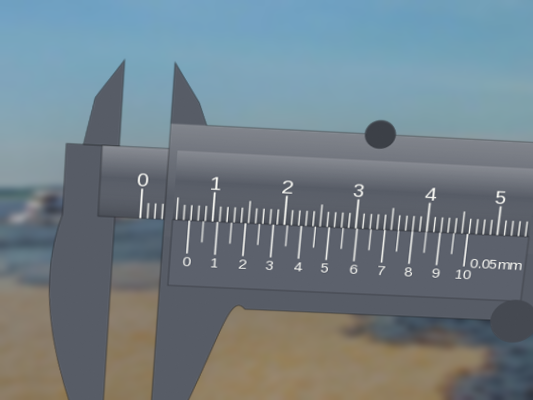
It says 6.8 mm
